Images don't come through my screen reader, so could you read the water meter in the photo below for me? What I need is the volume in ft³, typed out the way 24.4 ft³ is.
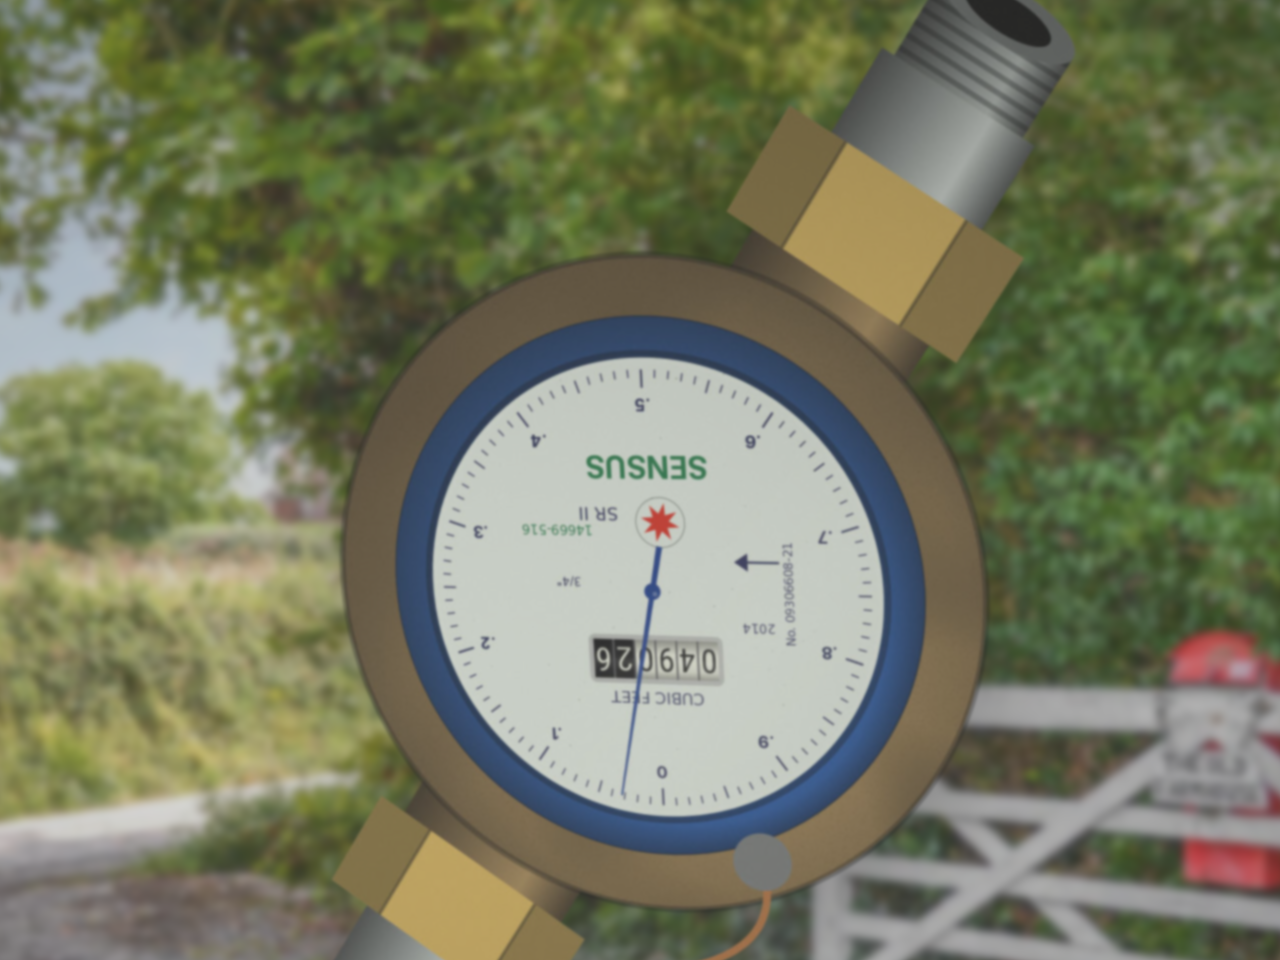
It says 49026.03 ft³
